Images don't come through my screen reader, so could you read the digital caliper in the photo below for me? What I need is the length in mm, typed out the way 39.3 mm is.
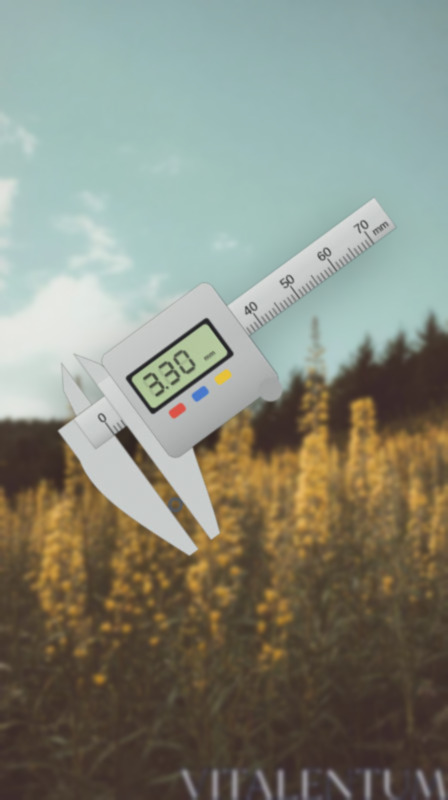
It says 3.30 mm
